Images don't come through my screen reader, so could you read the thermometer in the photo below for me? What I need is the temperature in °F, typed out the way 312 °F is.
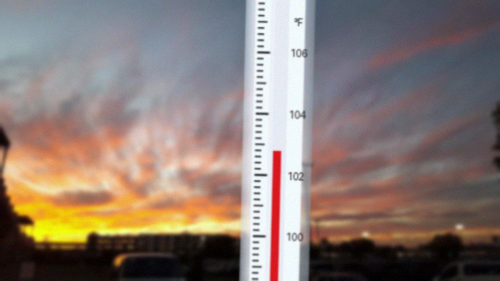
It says 102.8 °F
